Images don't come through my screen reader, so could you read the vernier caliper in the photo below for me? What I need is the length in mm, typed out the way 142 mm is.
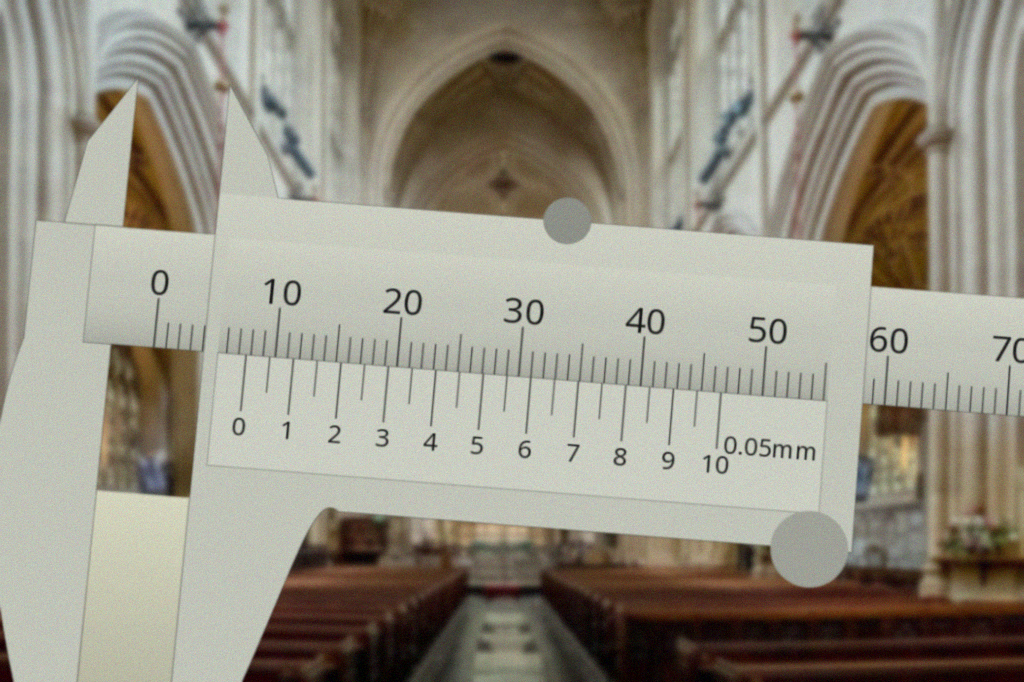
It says 7.6 mm
